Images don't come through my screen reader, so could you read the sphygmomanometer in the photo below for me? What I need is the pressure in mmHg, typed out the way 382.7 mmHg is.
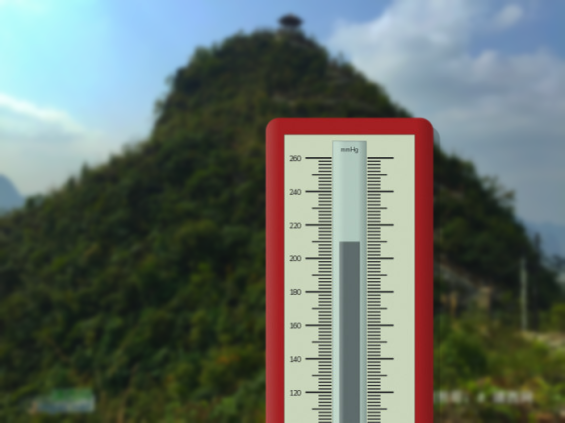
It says 210 mmHg
